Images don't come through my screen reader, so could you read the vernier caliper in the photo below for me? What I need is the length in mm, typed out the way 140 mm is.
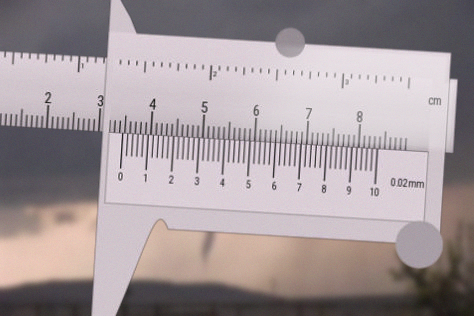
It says 34.6 mm
